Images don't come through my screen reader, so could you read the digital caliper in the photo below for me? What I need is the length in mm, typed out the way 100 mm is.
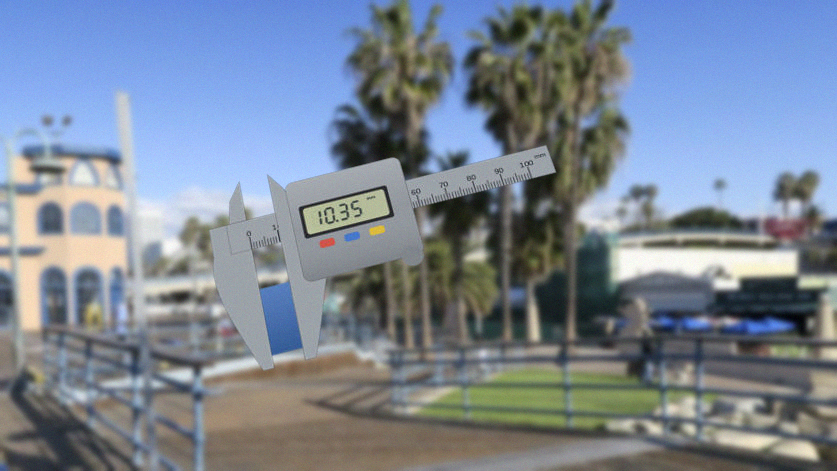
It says 10.35 mm
